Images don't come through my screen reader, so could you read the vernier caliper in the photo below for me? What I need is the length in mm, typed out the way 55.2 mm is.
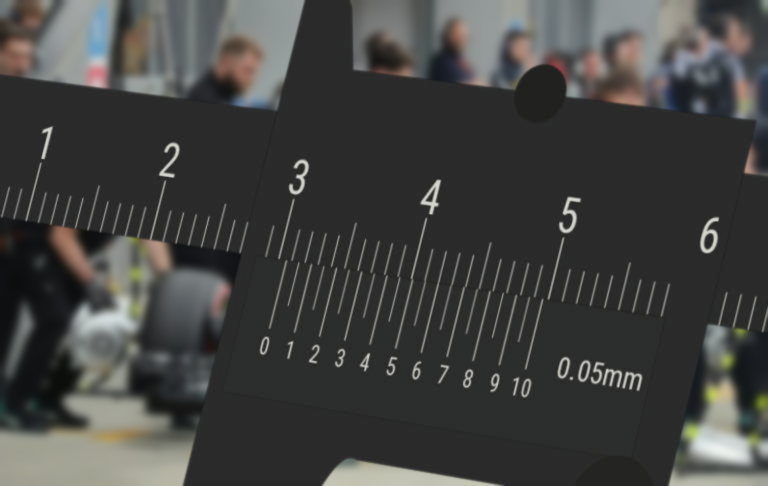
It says 30.6 mm
